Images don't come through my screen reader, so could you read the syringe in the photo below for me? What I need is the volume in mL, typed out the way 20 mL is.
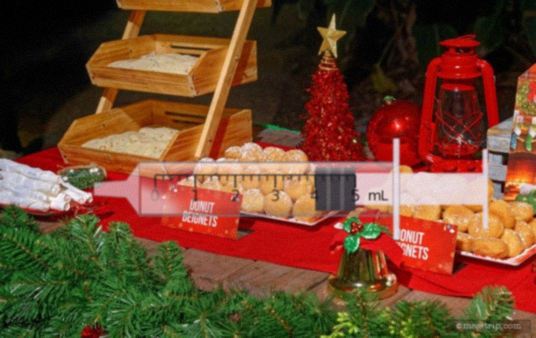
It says 4 mL
